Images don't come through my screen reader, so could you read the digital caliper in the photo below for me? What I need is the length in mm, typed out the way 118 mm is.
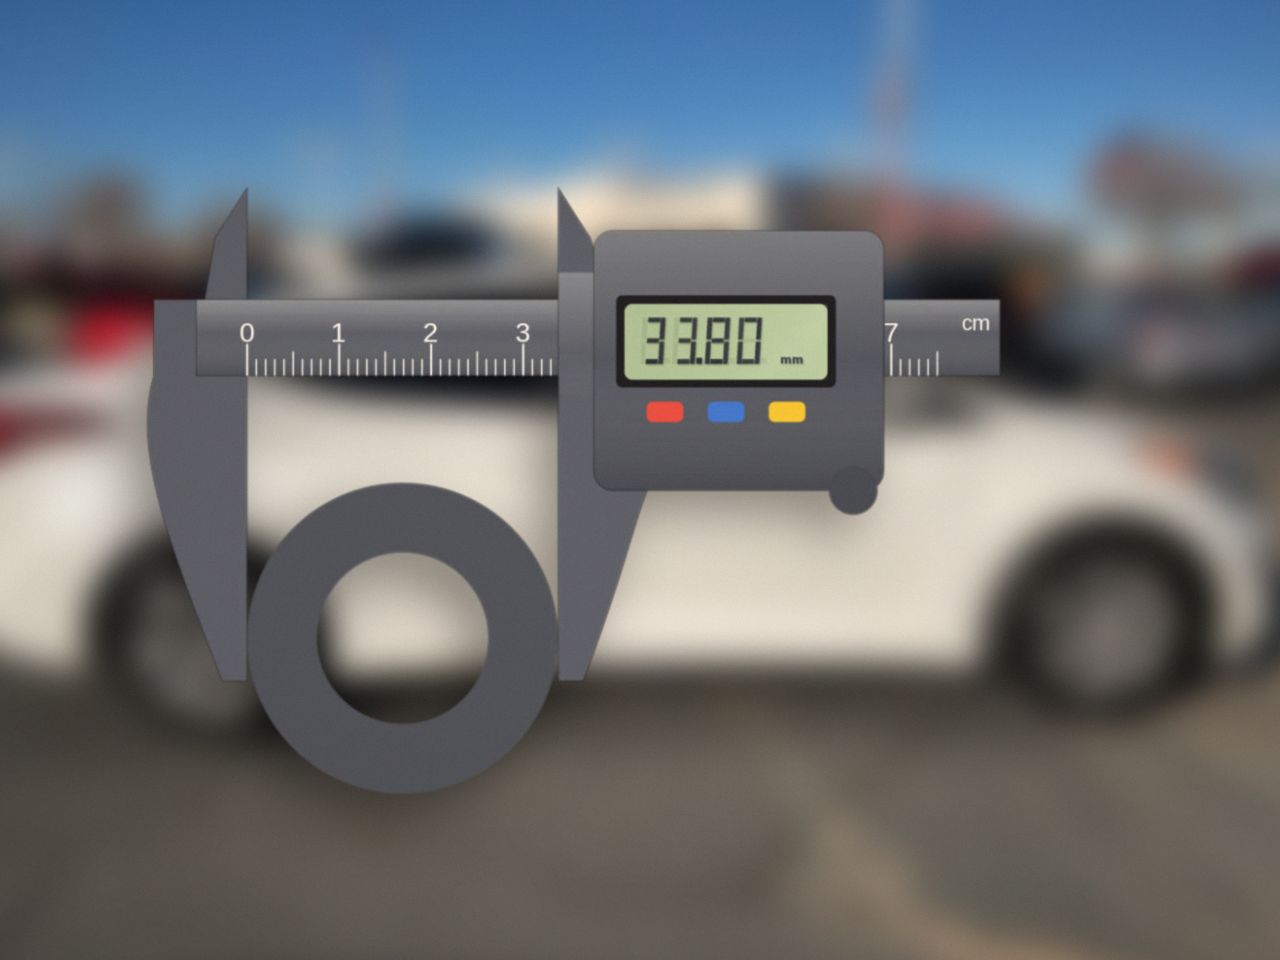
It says 33.80 mm
